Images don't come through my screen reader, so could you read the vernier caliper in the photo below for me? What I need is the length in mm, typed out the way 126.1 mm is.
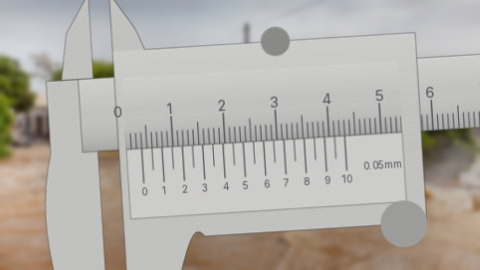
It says 4.0 mm
